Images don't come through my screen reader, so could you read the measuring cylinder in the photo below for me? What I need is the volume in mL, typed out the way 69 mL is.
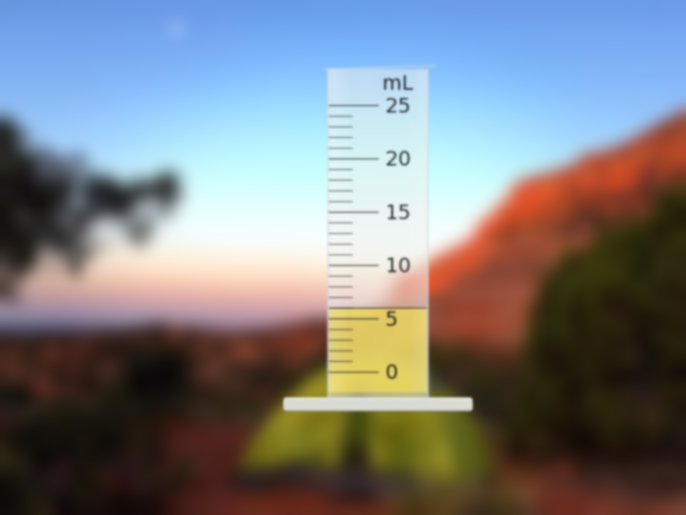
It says 6 mL
